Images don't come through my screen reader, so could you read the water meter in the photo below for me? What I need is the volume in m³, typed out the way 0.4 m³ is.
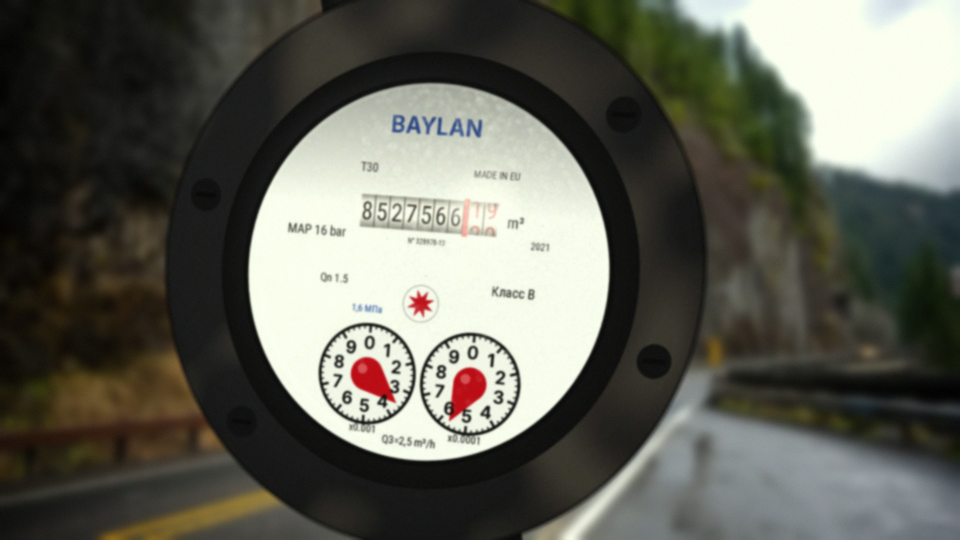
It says 8527566.1935 m³
